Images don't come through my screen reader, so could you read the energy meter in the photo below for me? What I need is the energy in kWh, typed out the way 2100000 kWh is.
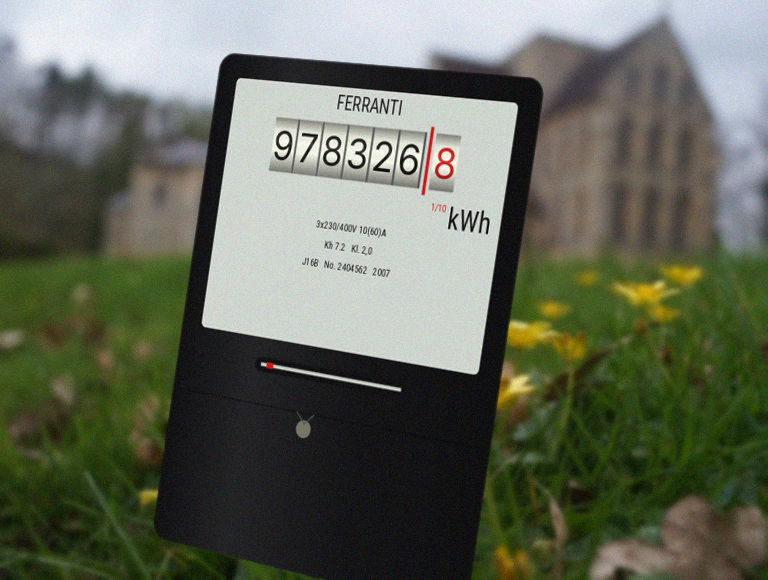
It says 978326.8 kWh
